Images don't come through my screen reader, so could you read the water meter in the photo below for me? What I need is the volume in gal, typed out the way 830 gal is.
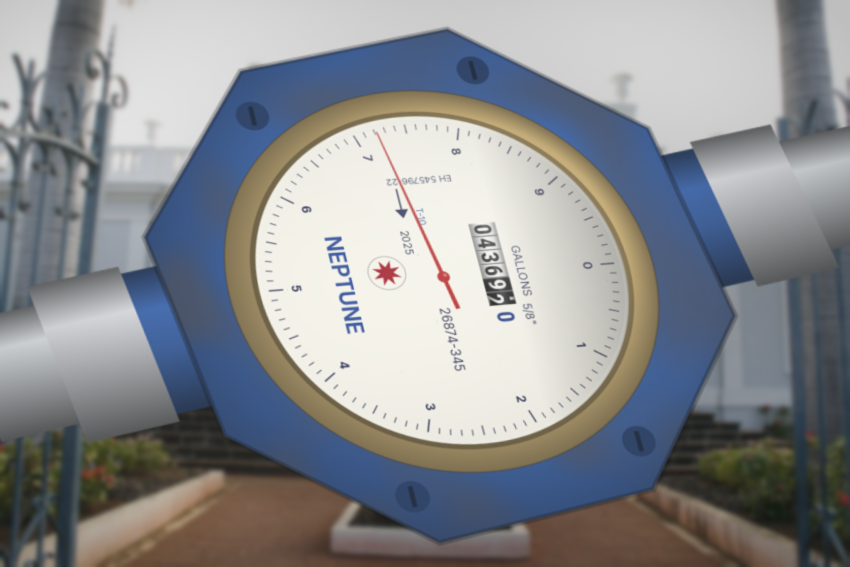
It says 436917.2 gal
